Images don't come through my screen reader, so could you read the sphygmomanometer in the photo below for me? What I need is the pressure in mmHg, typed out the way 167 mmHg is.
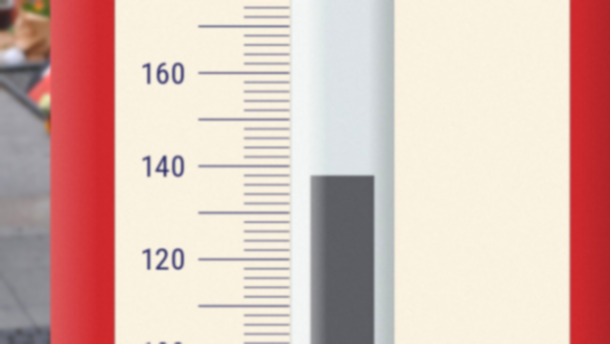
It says 138 mmHg
